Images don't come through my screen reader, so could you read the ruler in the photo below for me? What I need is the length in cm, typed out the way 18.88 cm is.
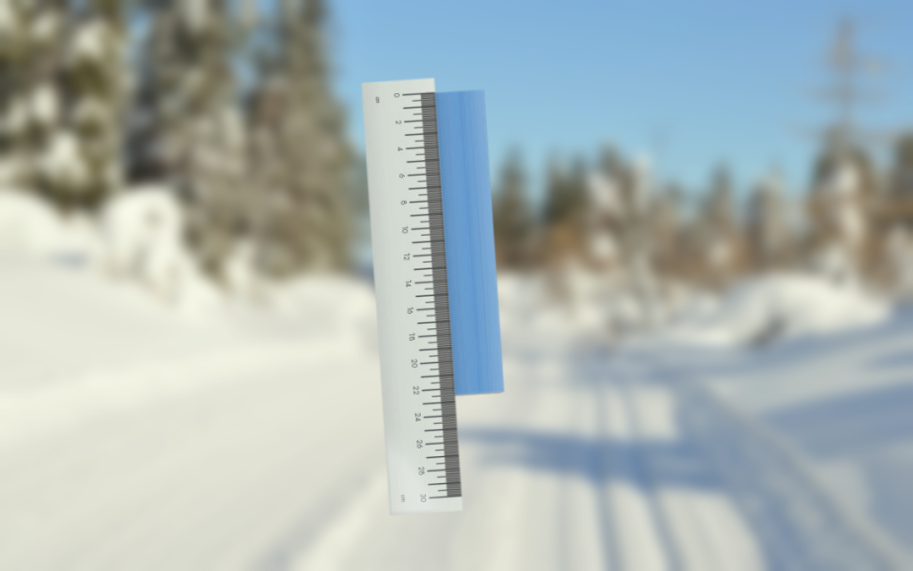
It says 22.5 cm
